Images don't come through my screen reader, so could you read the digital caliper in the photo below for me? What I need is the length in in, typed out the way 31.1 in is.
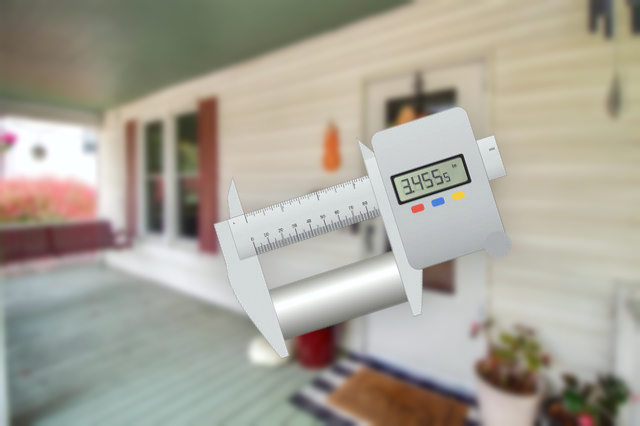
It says 3.4555 in
